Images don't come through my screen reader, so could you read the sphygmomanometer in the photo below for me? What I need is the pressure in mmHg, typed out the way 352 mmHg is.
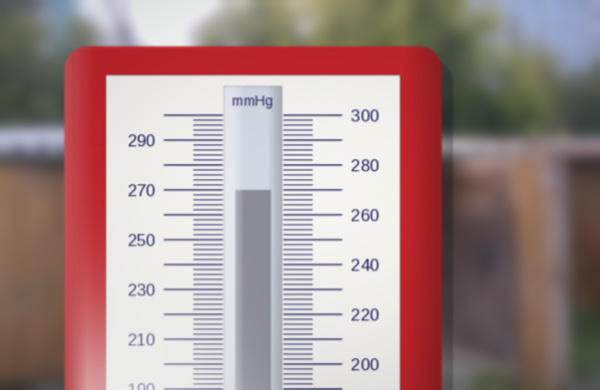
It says 270 mmHg
